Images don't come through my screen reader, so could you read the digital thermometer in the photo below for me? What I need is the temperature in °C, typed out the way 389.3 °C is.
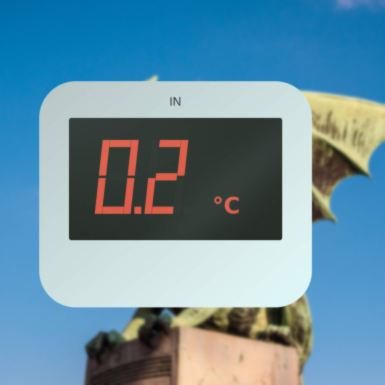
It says 0.2 °C
